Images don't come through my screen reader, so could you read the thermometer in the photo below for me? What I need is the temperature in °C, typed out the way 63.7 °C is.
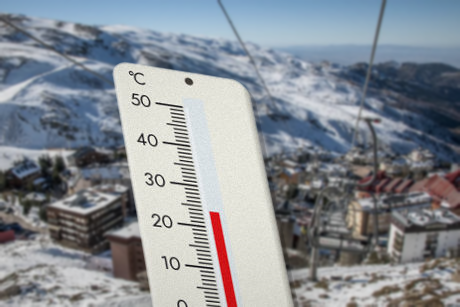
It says 24 °C
